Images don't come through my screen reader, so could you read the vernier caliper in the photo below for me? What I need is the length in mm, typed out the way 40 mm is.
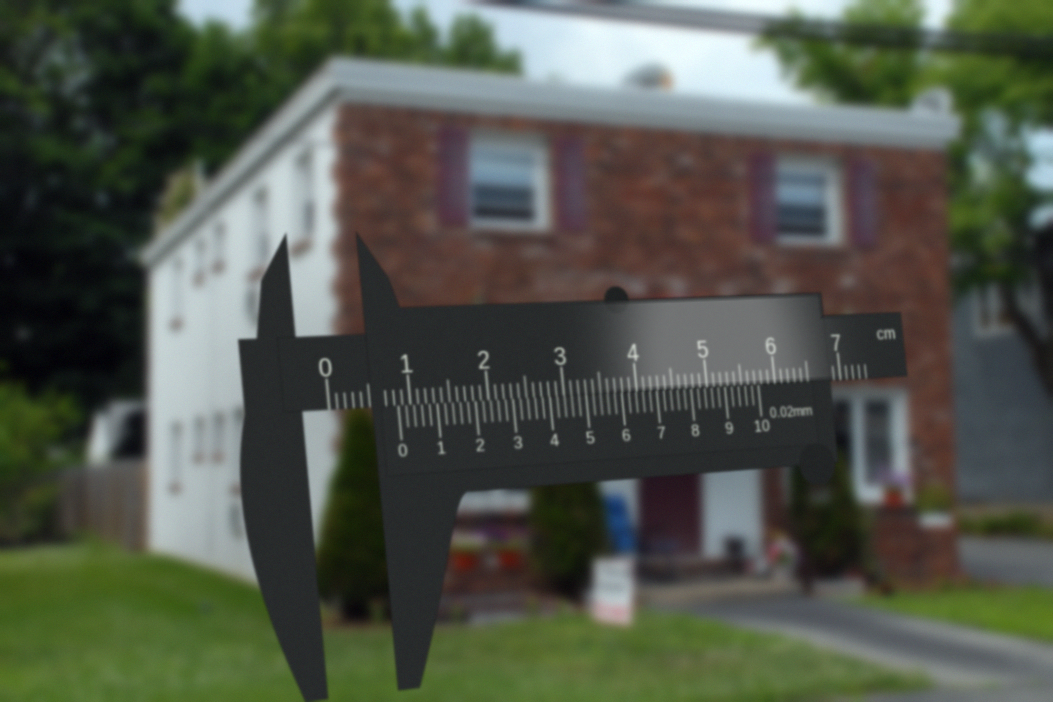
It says 8.5 mm
